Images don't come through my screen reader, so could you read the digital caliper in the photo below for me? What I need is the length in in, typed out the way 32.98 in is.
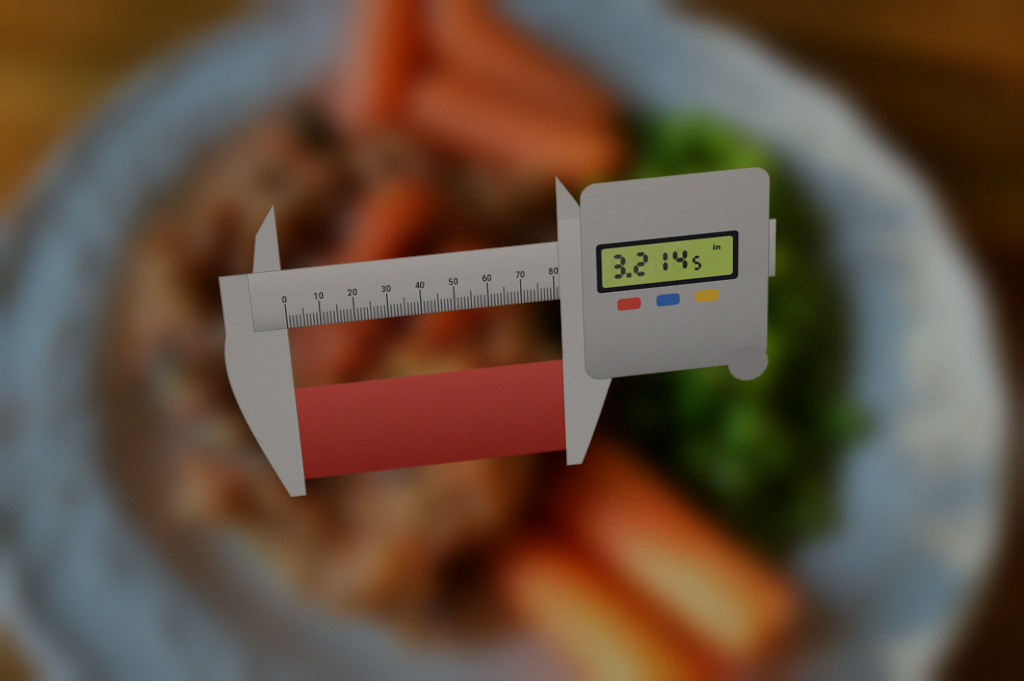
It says 3.2145 in
